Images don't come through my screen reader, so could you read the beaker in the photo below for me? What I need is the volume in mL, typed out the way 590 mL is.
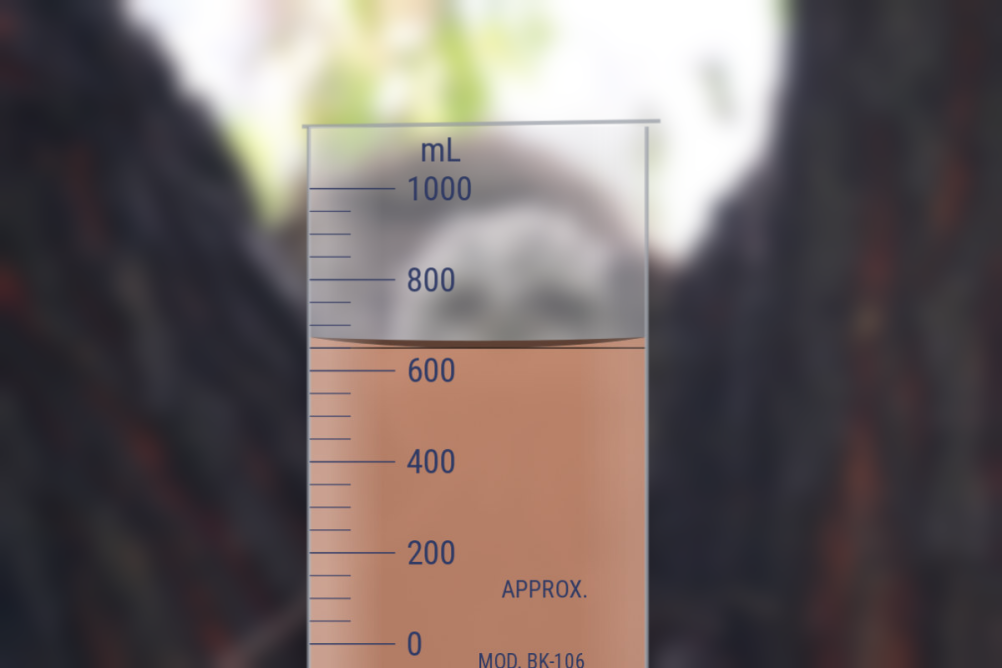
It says 650 mL
